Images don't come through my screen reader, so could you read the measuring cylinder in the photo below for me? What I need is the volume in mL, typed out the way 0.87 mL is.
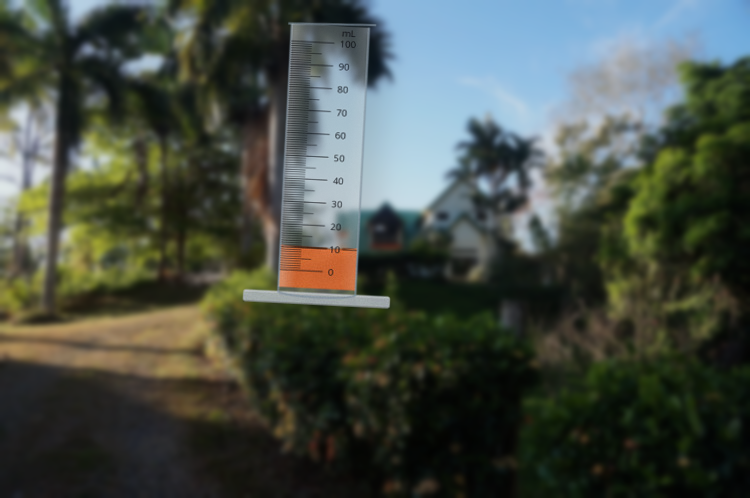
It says 10 mL
